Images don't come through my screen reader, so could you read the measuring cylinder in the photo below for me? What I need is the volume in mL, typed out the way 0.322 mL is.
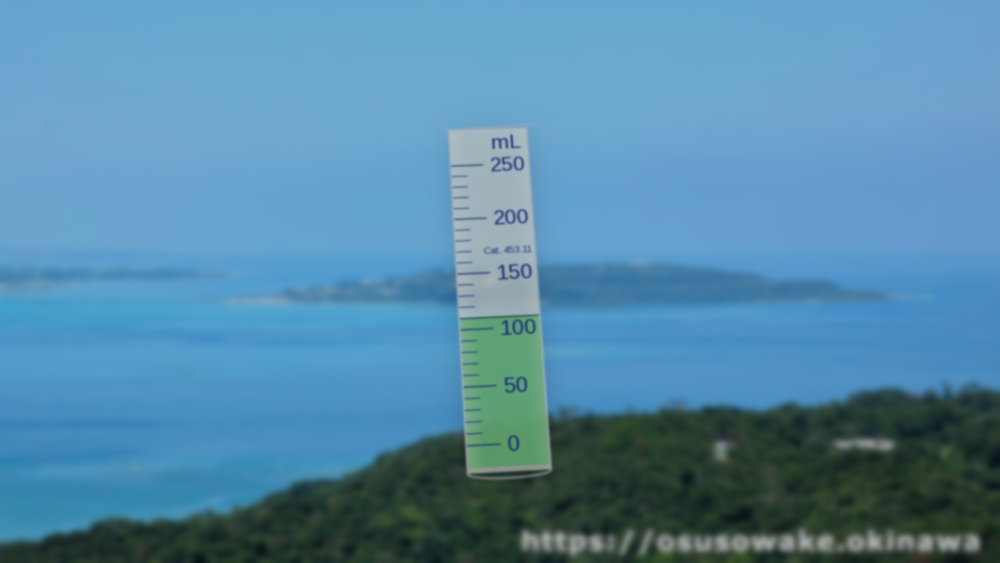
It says 110 mL
